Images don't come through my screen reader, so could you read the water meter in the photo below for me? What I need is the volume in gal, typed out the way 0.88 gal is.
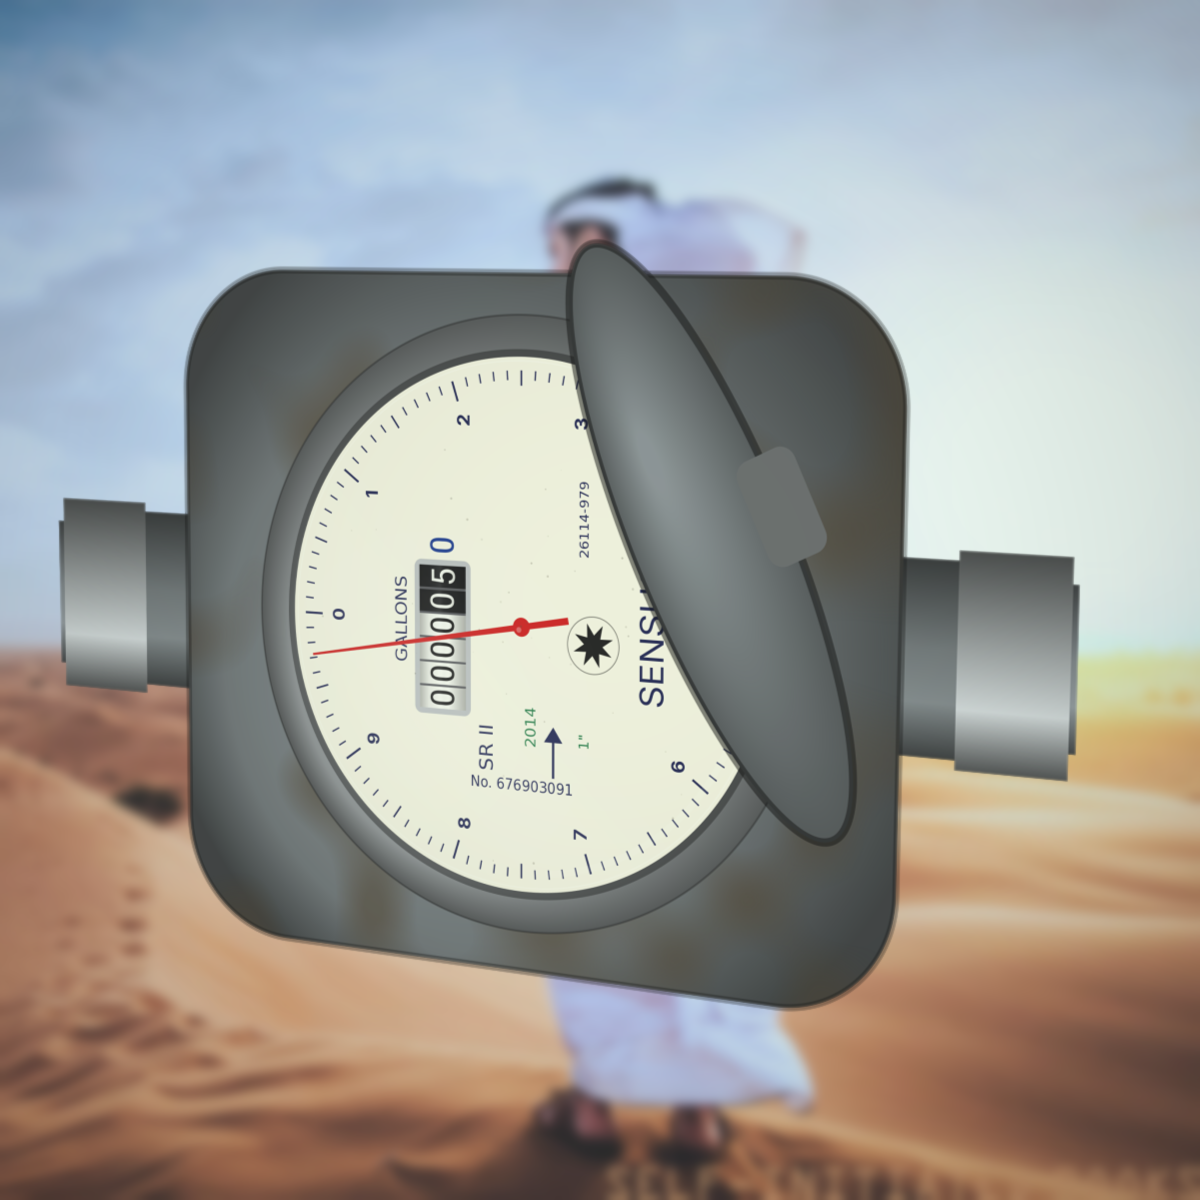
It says 49.7 gal
